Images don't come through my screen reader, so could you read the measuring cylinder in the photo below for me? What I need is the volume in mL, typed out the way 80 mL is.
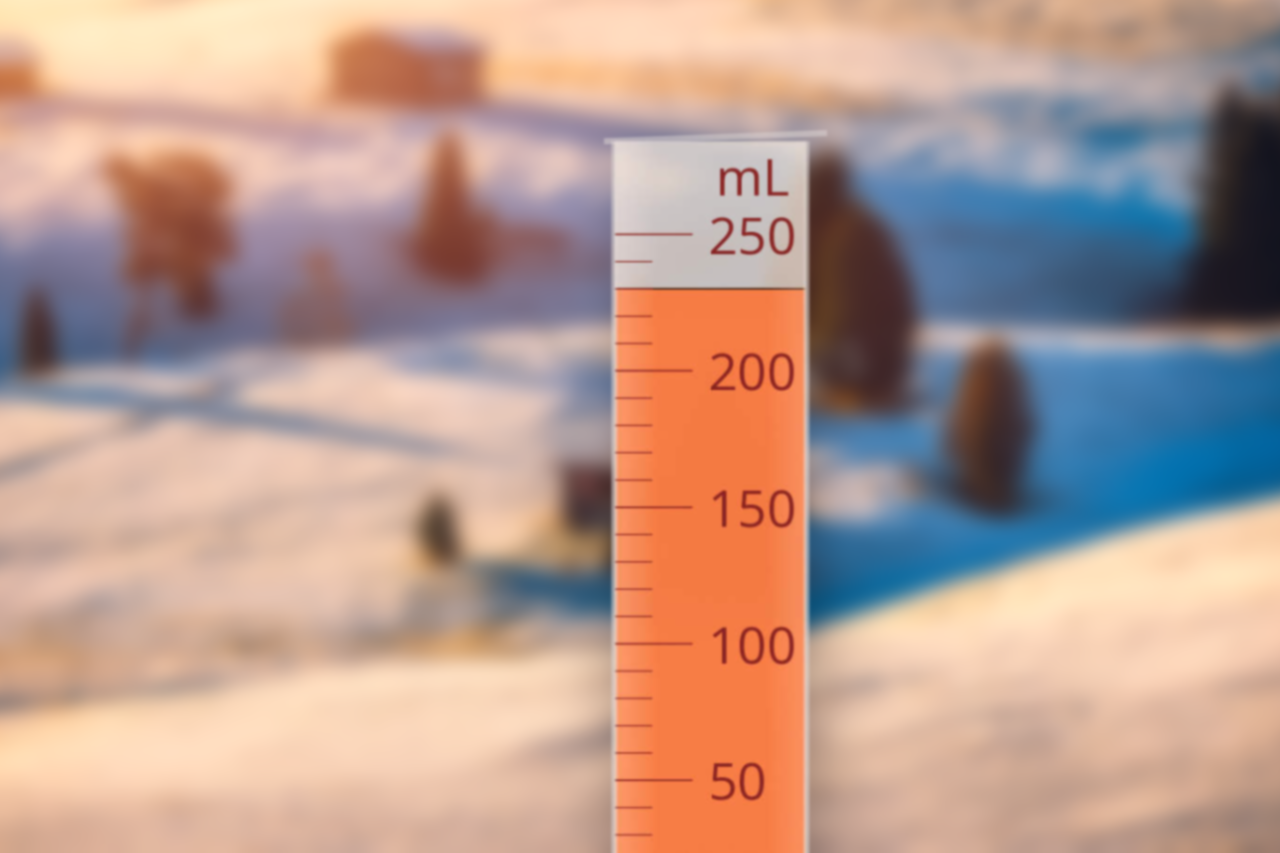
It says 230 mL
